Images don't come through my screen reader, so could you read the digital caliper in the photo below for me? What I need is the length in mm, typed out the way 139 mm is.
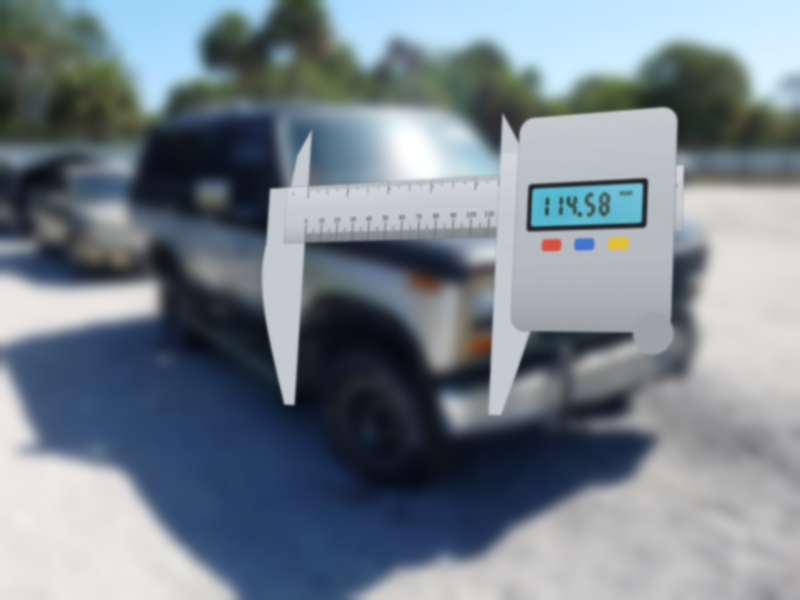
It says 114.58 mm
